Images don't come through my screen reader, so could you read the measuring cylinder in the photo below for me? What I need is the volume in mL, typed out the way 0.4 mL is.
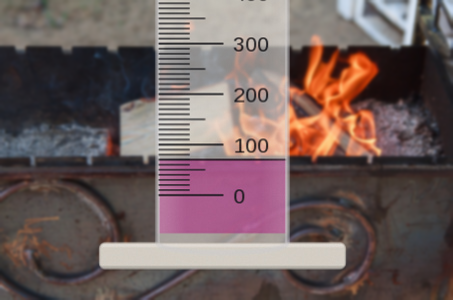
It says 70 mL
